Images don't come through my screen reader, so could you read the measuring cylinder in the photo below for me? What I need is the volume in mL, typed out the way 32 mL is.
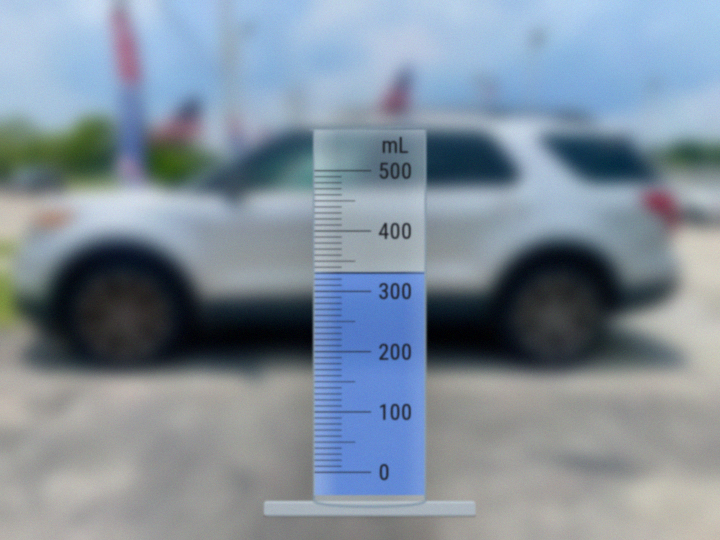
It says 330 mL
